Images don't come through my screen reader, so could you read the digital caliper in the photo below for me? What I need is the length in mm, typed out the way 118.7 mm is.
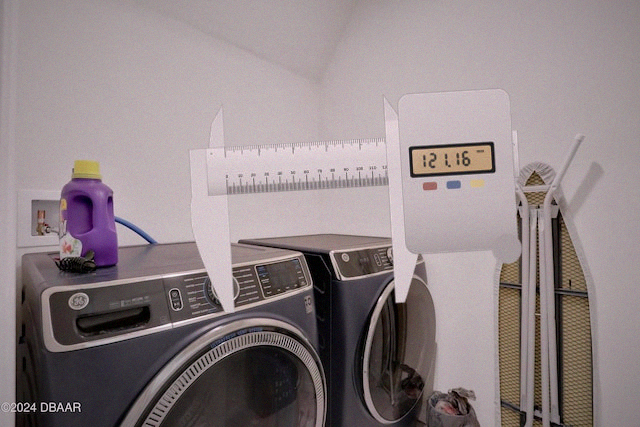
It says 121.16 mm
